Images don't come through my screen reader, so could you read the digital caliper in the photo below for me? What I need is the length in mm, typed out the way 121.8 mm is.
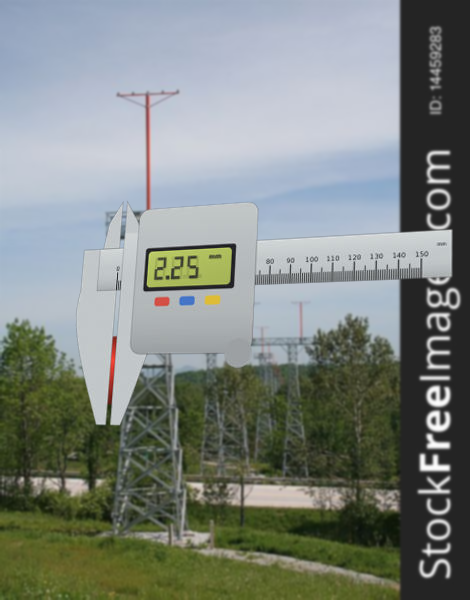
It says 2.25 mm
